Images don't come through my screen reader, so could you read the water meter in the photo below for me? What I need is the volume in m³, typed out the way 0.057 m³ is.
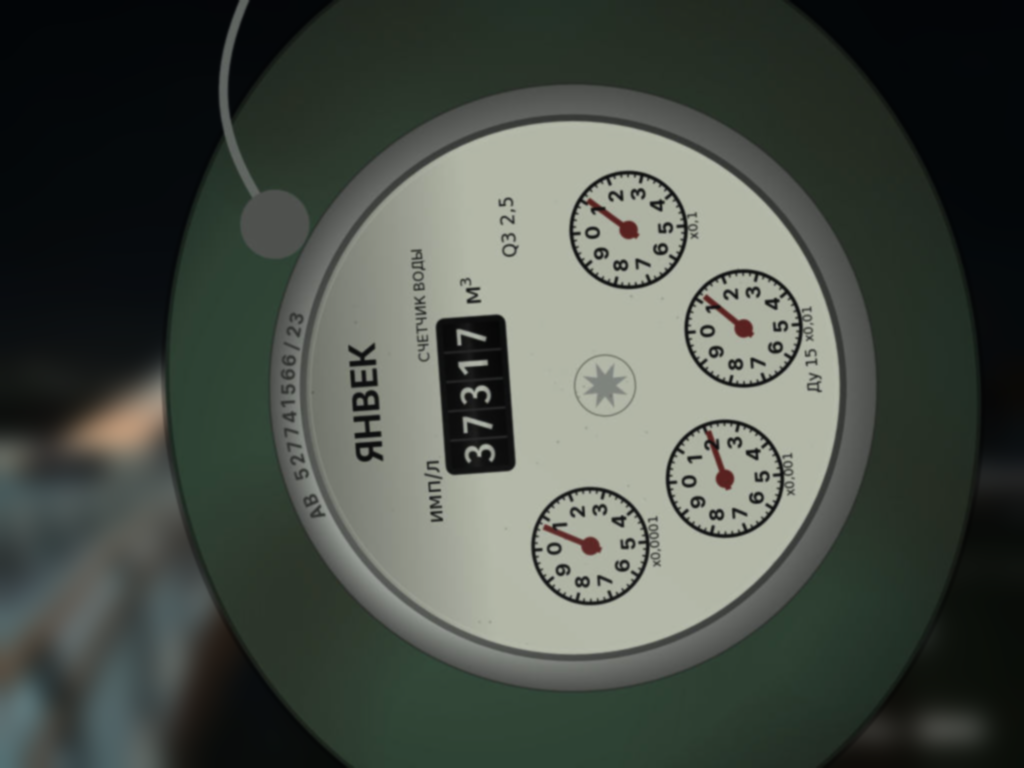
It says 37317.1120 m³
